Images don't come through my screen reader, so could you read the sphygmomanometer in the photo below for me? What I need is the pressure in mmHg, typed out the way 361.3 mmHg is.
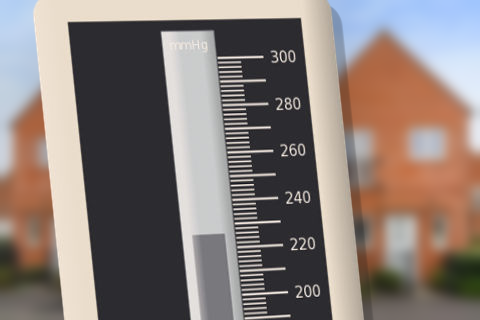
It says 226 mmHg
